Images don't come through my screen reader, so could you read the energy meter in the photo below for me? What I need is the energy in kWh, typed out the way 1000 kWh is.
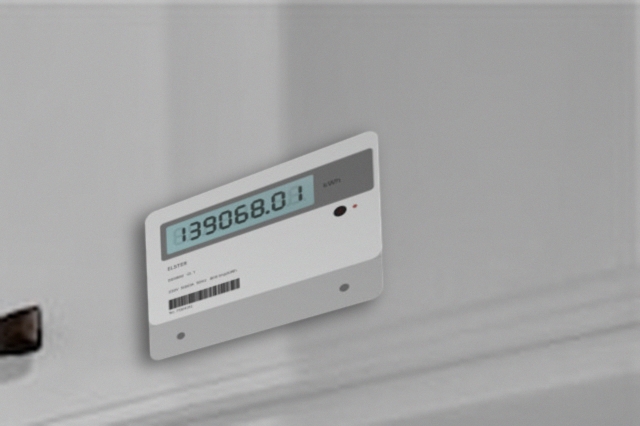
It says 139068.01 kWh
